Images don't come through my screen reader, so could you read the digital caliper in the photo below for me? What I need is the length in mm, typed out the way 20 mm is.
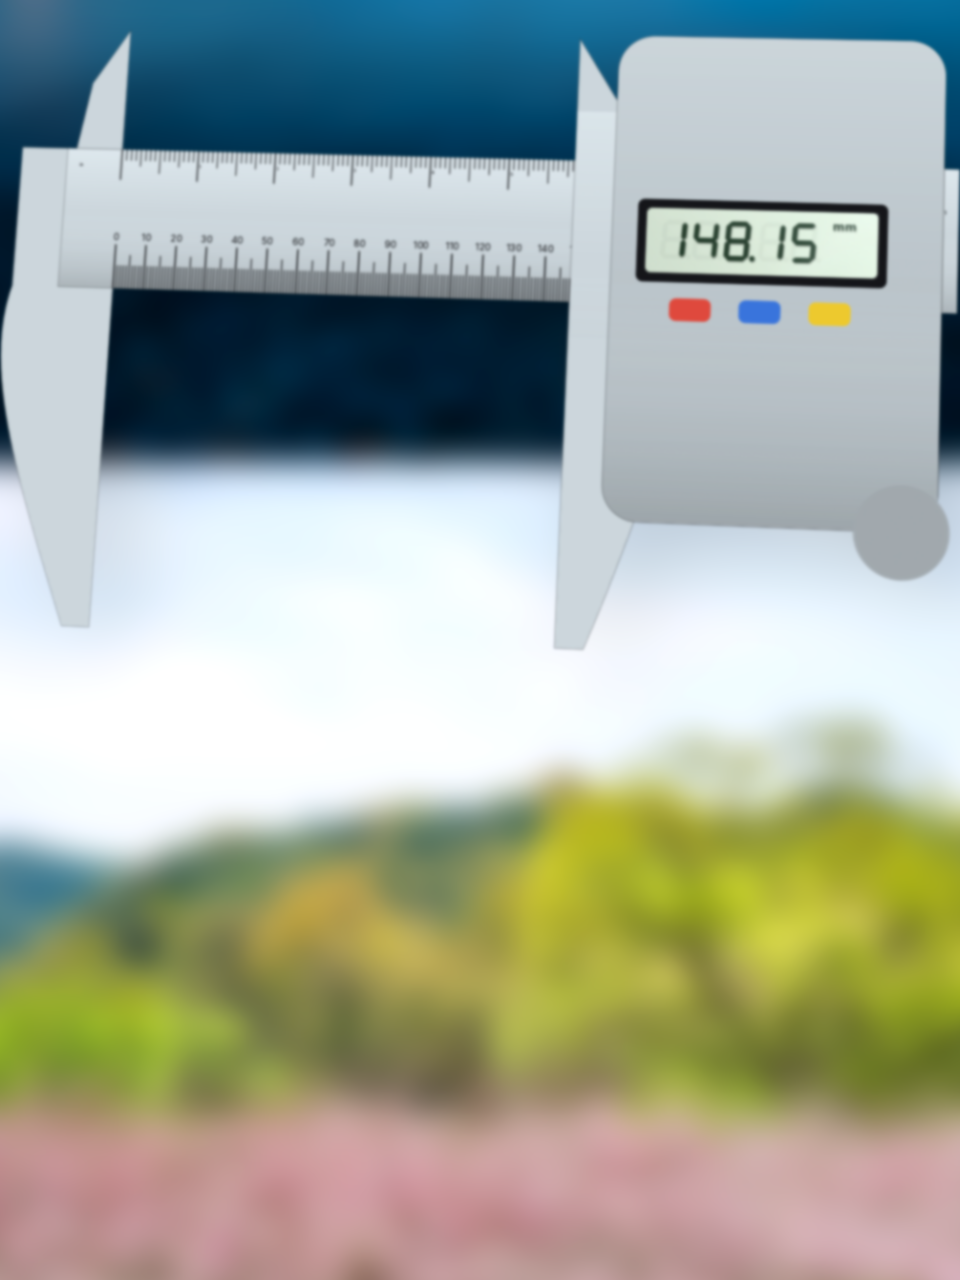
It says 148.15 mm
